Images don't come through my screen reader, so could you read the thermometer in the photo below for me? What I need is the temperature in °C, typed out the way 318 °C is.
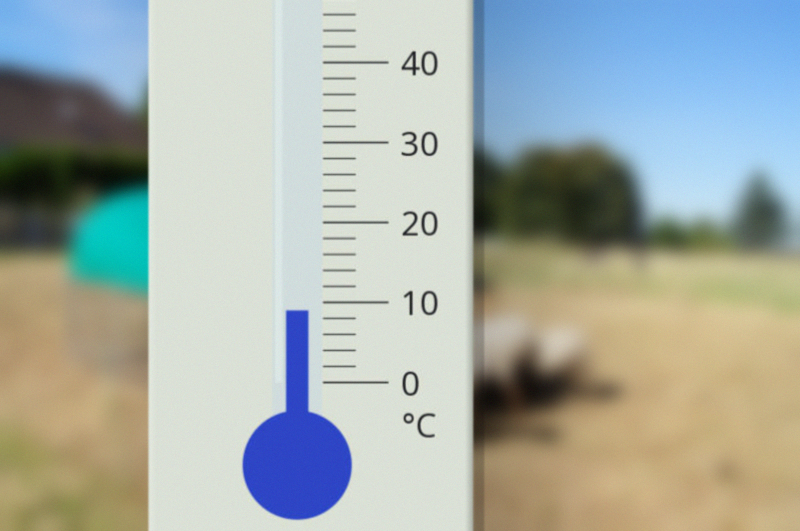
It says 9 °C
